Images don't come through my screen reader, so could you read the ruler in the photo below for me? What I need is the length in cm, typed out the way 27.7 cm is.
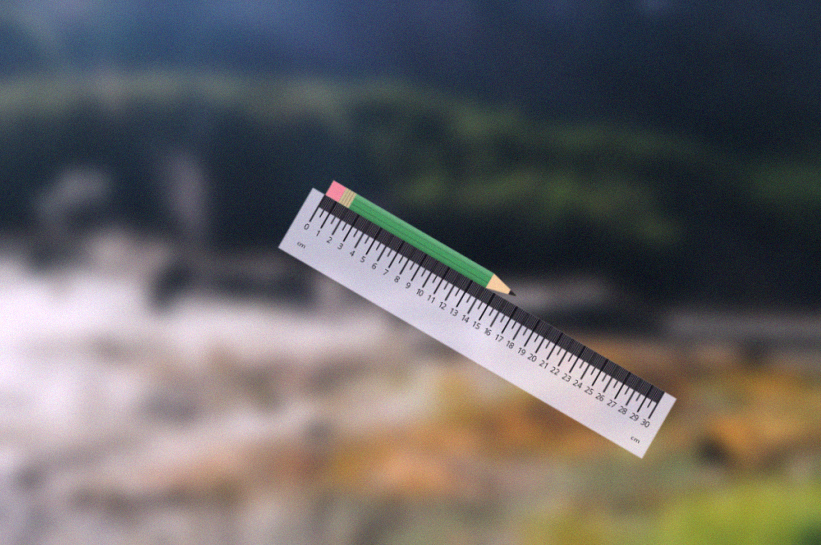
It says 16.5 cm
